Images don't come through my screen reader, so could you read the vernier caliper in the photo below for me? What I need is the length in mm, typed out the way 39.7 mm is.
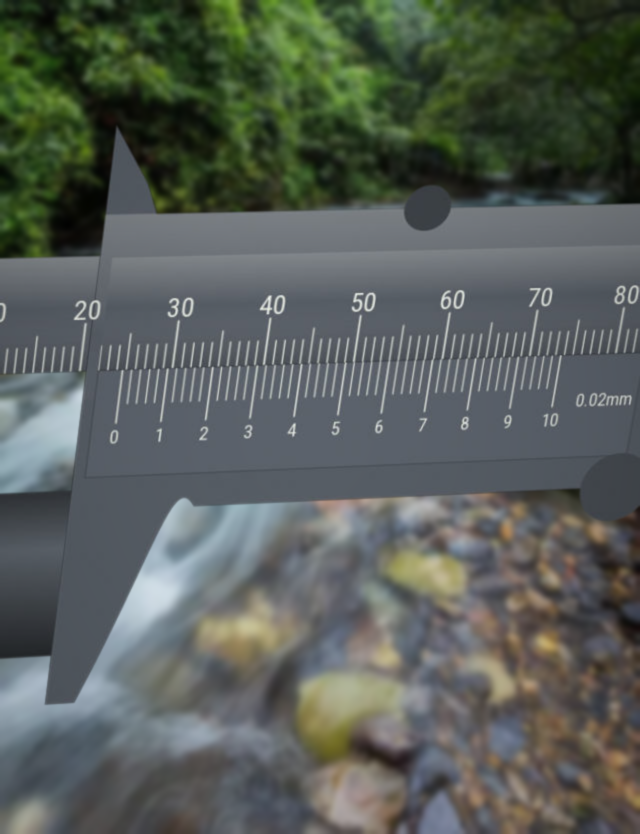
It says 24.6 mm
